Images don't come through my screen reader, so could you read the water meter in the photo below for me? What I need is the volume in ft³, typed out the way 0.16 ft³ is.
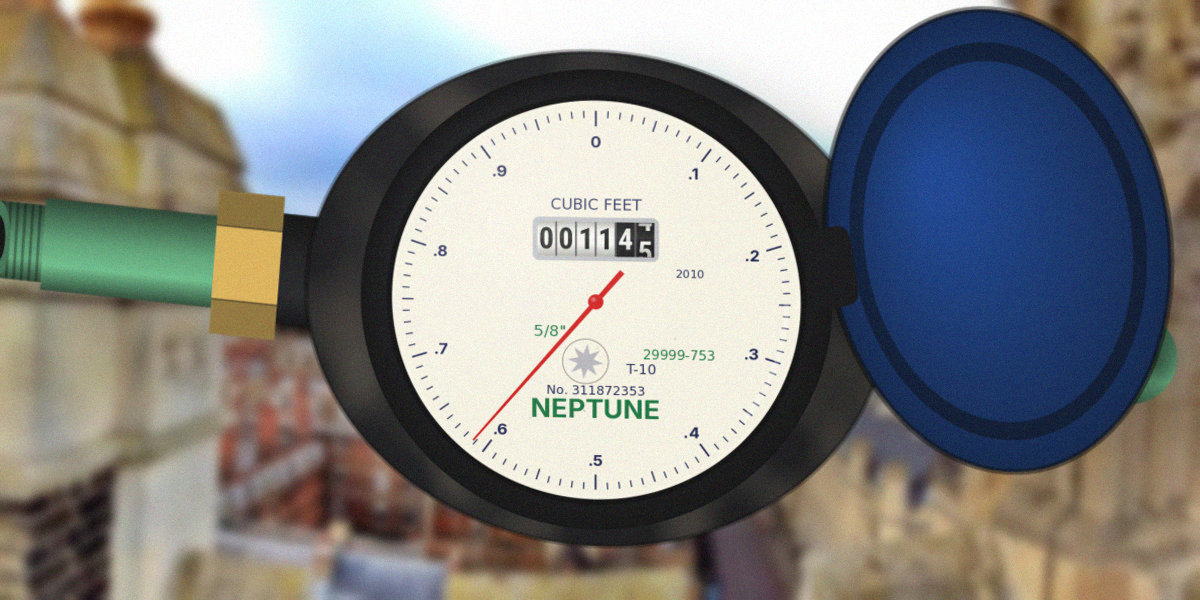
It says 1144.61 ft³
